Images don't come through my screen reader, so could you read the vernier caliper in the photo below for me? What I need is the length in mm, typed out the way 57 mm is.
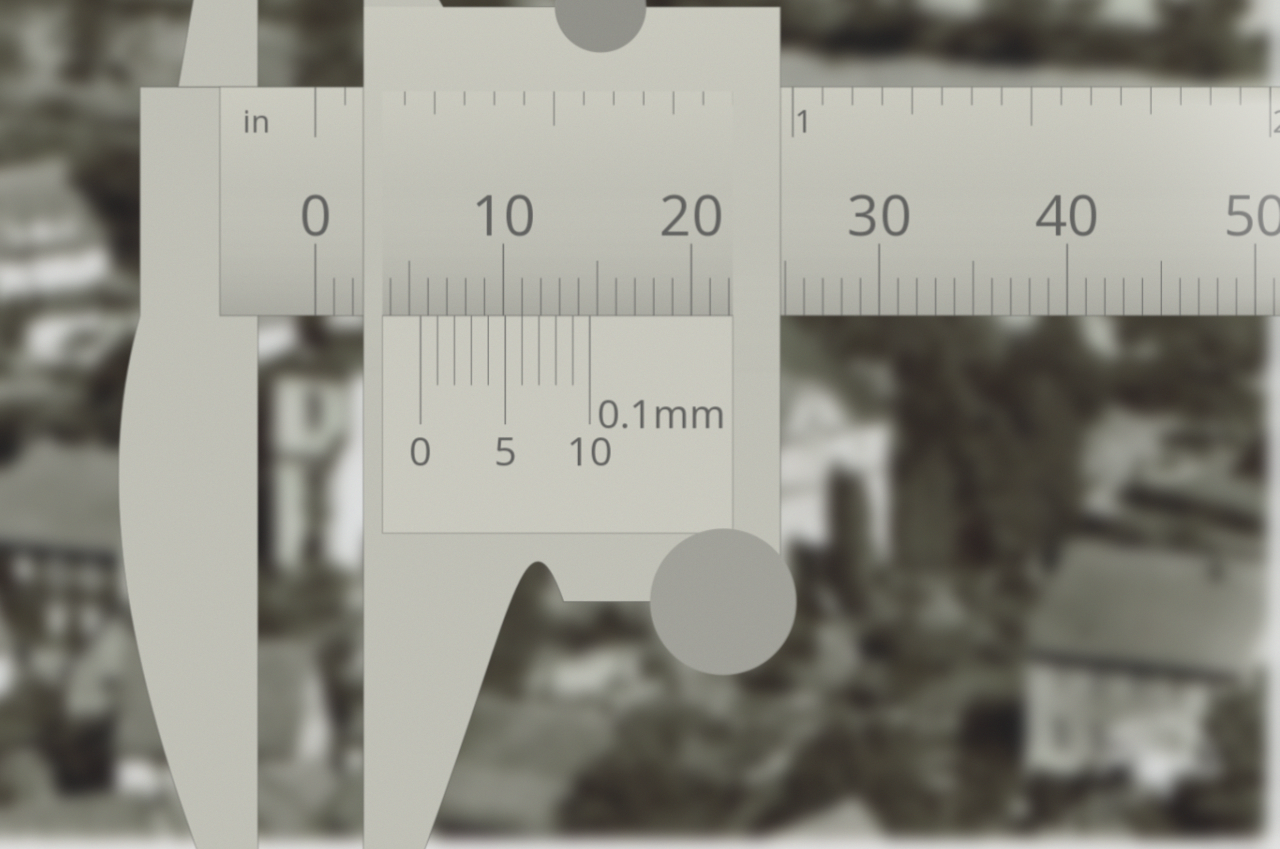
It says 5.6 mm
